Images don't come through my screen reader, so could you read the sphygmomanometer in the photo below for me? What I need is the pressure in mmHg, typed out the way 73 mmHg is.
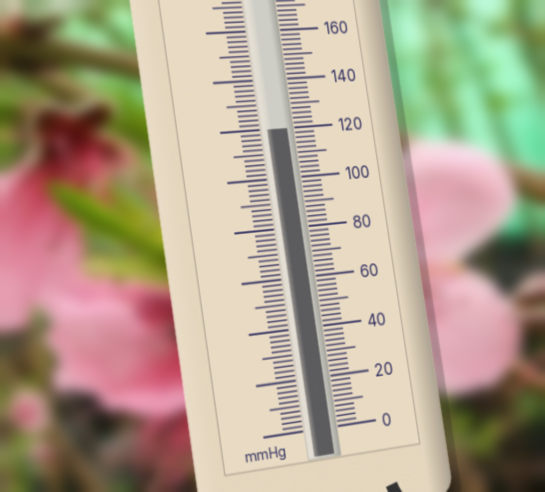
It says 120 mmHg
